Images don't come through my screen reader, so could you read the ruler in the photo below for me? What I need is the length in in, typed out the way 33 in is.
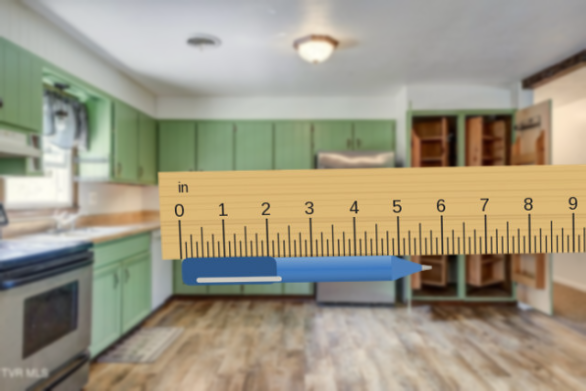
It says 5.75 in
